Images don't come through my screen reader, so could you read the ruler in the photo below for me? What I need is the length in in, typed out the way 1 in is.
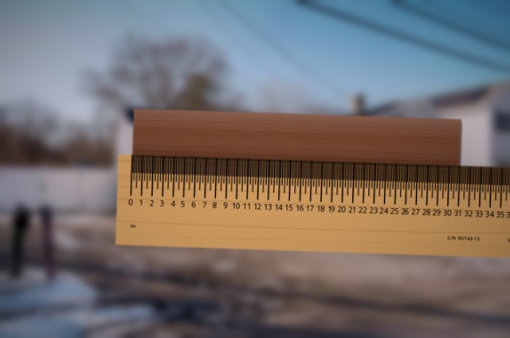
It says 31 in
